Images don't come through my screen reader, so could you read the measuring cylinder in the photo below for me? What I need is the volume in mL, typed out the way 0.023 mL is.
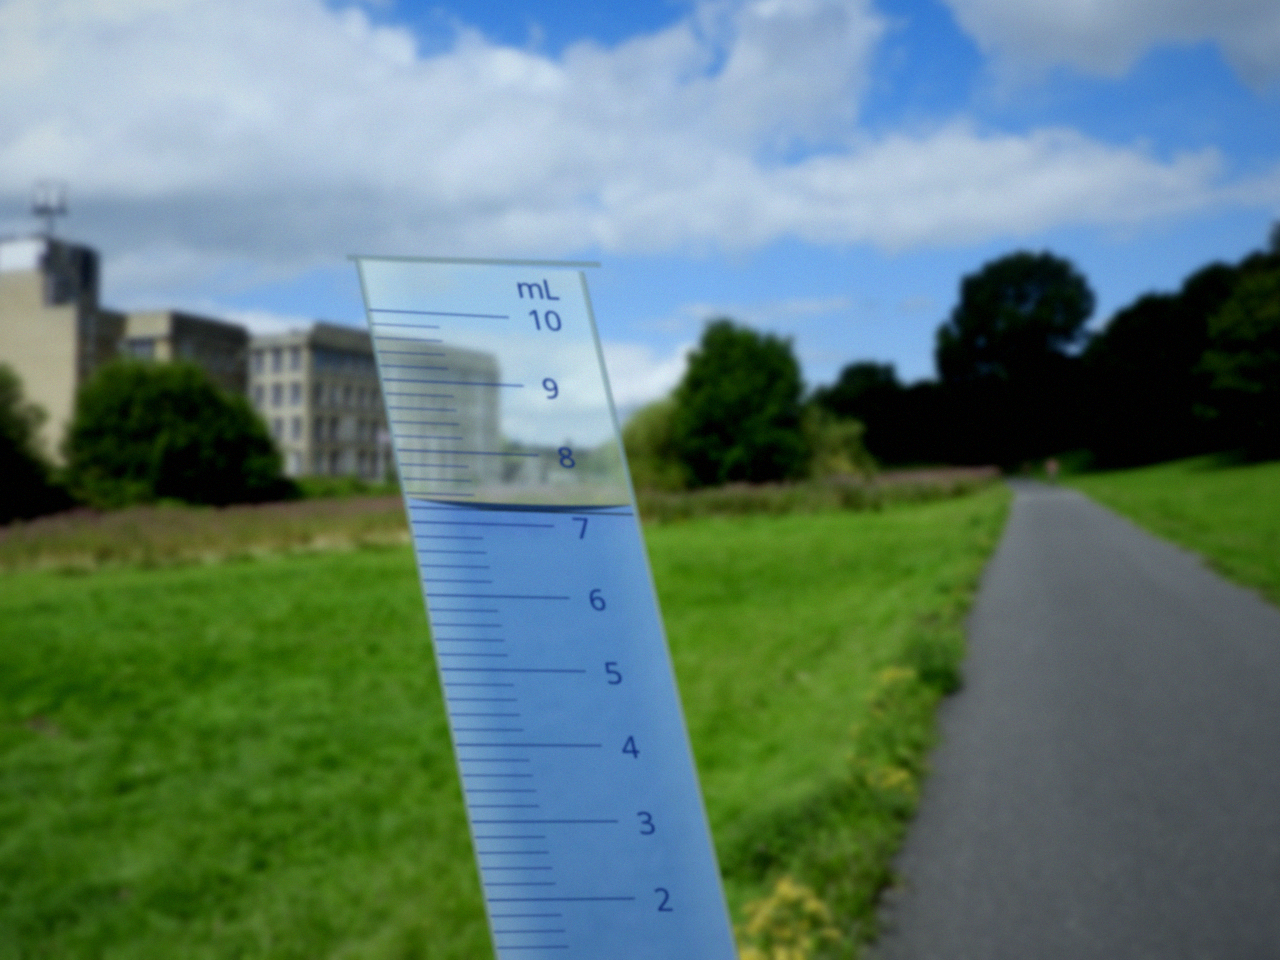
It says 7.2 mL
